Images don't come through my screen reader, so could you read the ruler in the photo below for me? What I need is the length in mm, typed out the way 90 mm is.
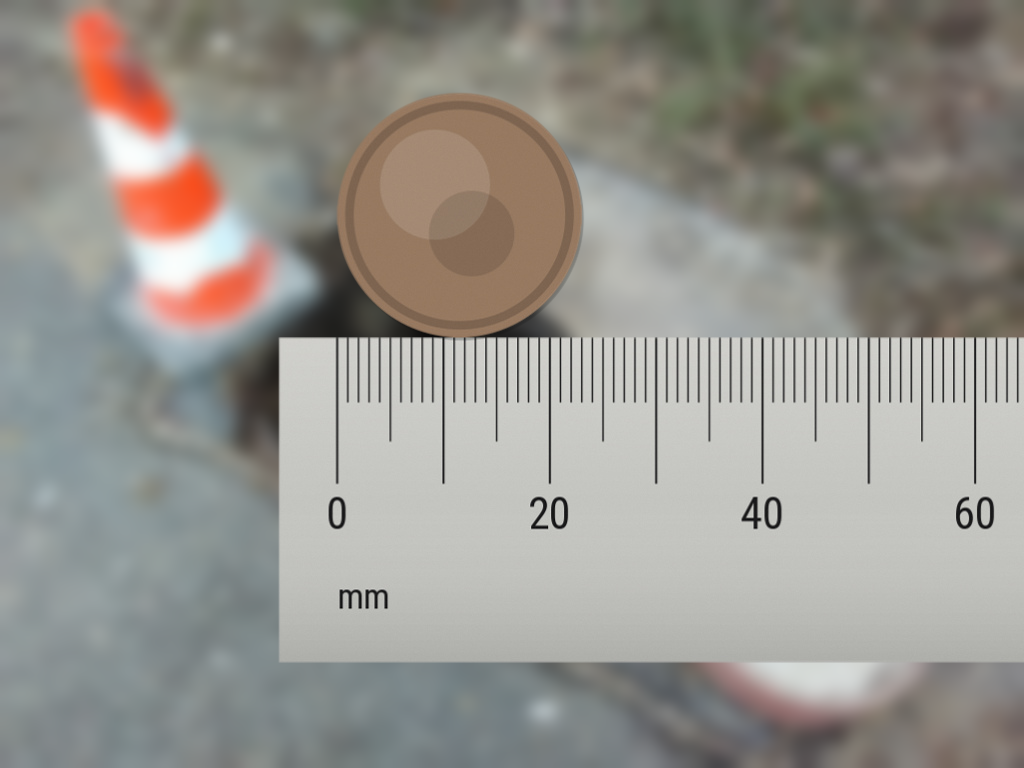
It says 23 mm
